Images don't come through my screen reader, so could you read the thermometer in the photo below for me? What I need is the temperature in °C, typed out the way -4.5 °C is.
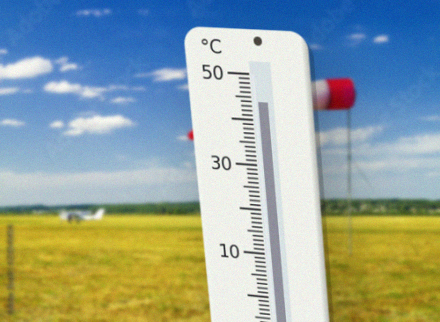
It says 44 °C
